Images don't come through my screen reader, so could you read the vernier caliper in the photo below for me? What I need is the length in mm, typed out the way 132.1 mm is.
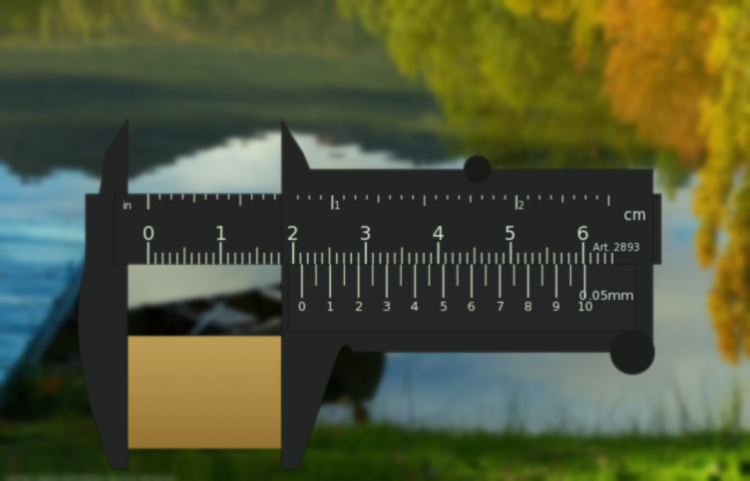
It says 21.2 mm
